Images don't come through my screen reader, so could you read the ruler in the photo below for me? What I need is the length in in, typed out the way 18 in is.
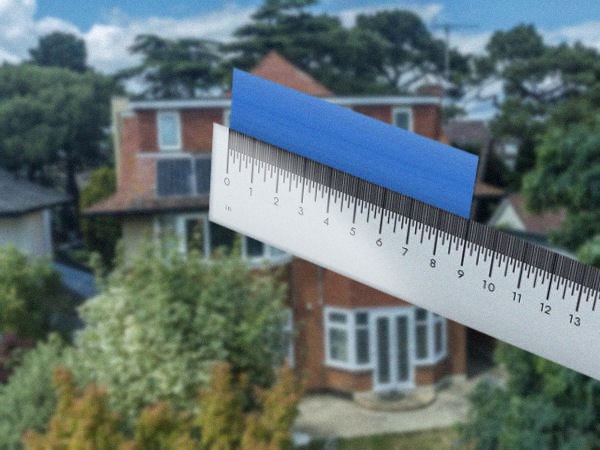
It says 9 in
